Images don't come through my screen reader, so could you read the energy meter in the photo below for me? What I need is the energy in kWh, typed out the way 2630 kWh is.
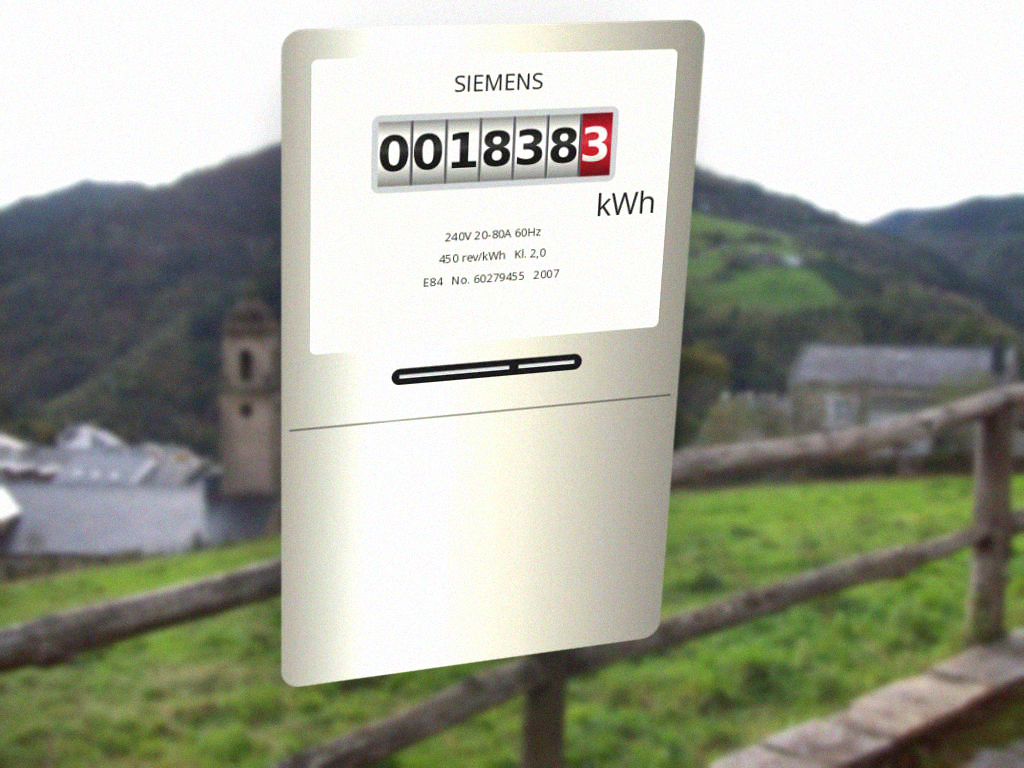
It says 1838.3 kWh
